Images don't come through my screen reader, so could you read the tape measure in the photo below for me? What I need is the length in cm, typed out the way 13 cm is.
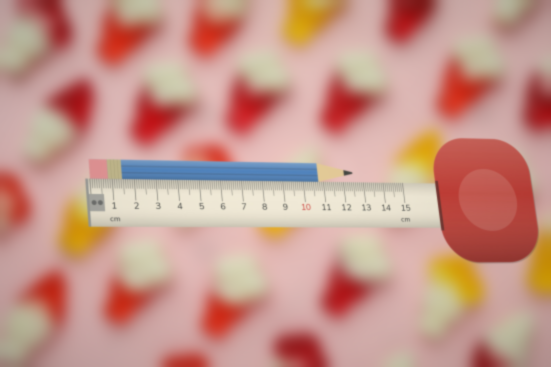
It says 12.5 cm
